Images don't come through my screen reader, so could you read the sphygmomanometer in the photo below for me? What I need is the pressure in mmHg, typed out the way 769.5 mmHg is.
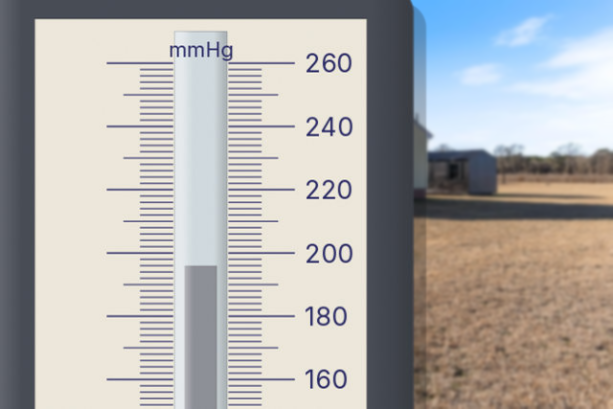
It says 196 mmHg
